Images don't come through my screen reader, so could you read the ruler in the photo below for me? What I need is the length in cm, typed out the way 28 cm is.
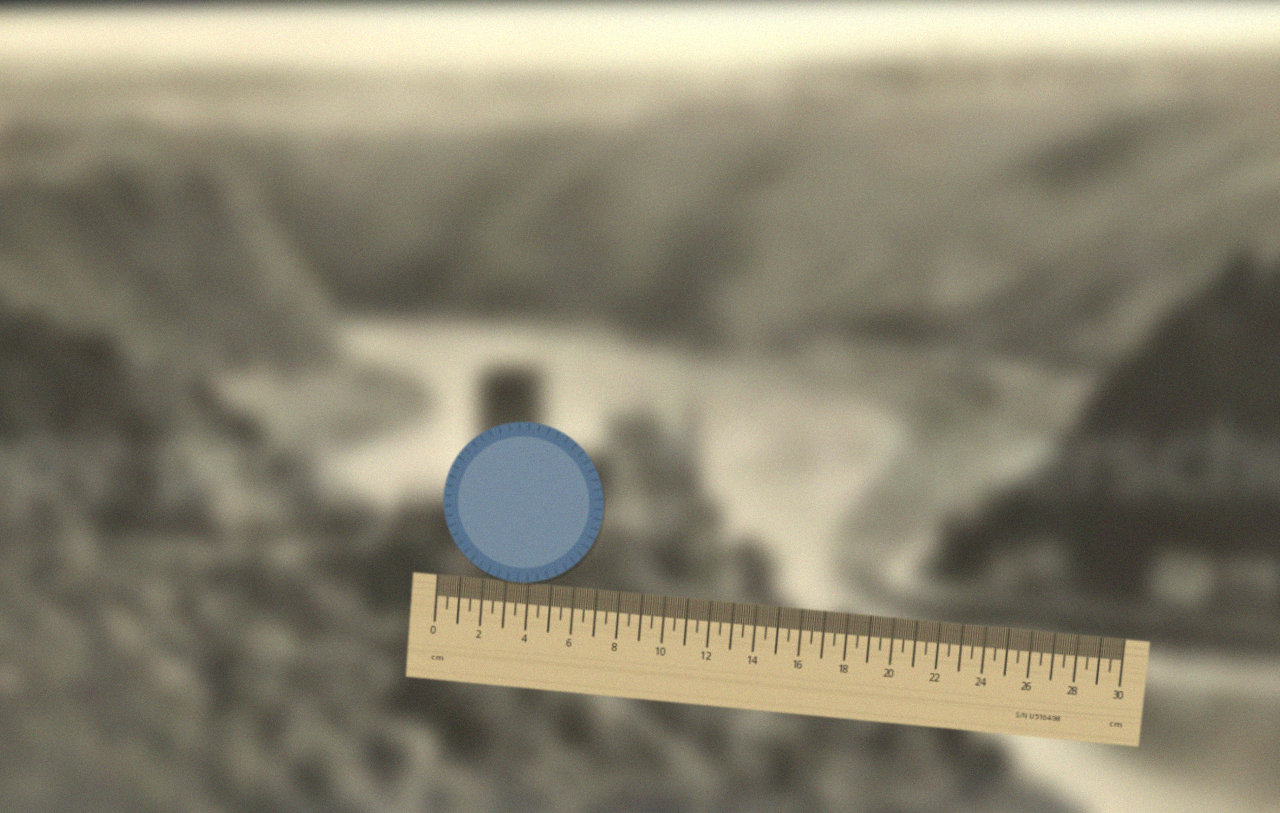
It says 7 cm
